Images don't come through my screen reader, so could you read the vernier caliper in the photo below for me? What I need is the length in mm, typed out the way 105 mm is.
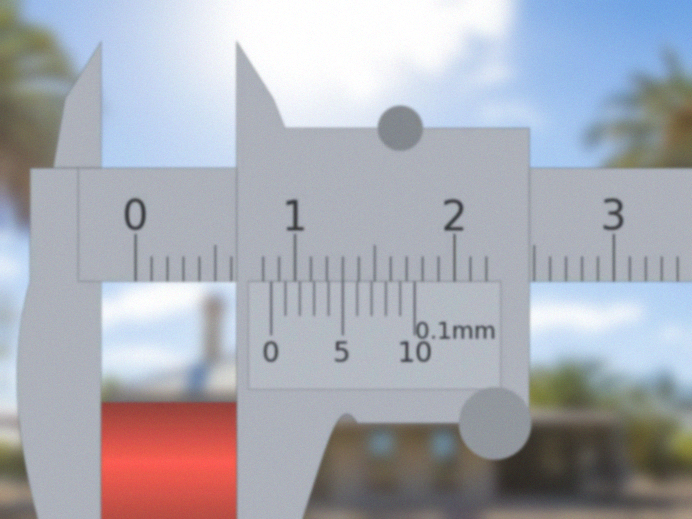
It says 8.5 mm
